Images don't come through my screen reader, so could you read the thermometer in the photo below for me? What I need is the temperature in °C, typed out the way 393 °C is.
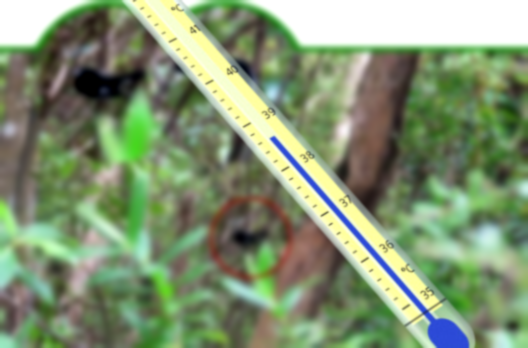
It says 38.6 °C
